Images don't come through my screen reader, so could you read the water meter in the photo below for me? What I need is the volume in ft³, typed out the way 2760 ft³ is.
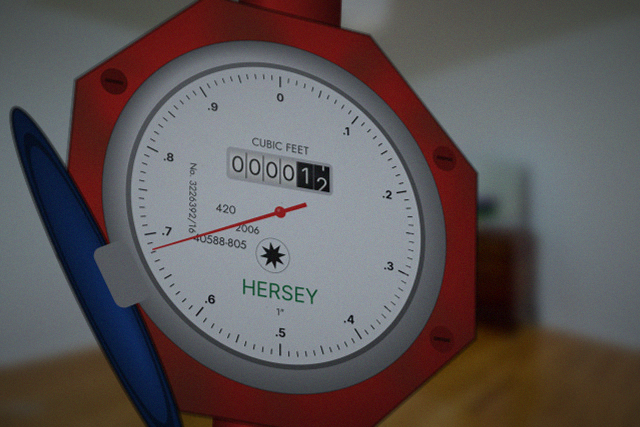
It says 11.68 ft³
